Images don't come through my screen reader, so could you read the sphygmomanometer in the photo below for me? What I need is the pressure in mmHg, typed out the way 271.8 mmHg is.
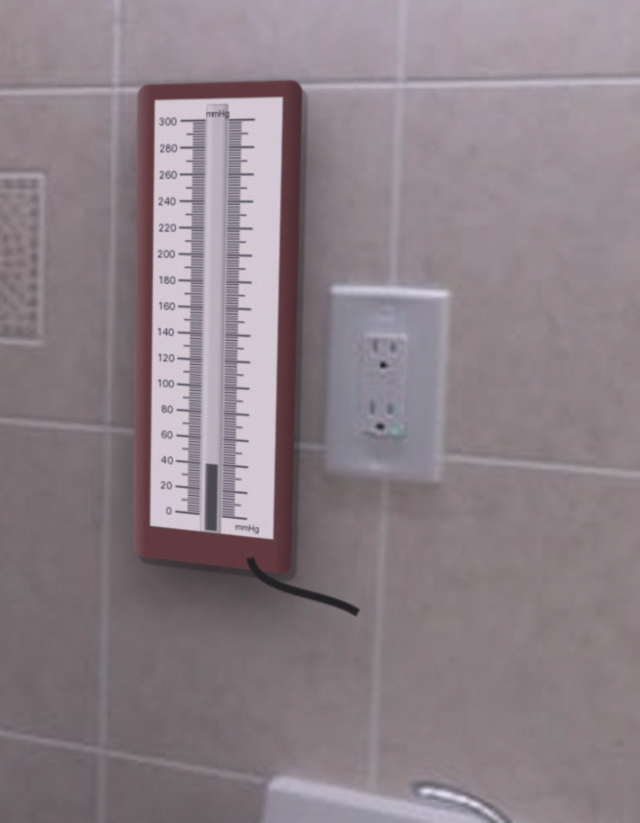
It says 40 mmHg
